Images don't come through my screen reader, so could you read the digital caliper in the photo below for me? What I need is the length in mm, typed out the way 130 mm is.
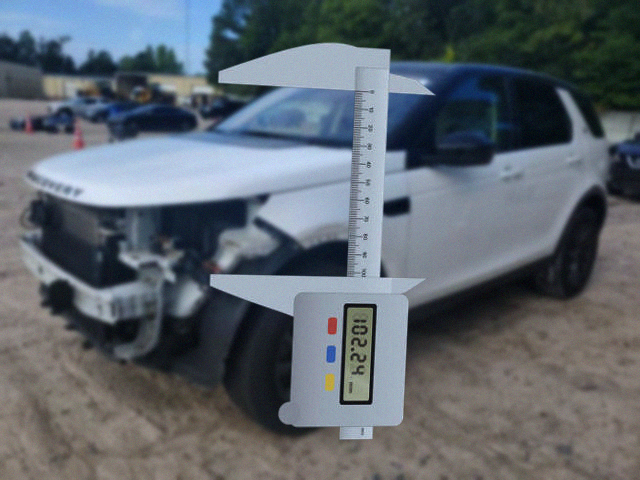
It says 102.24 mm
